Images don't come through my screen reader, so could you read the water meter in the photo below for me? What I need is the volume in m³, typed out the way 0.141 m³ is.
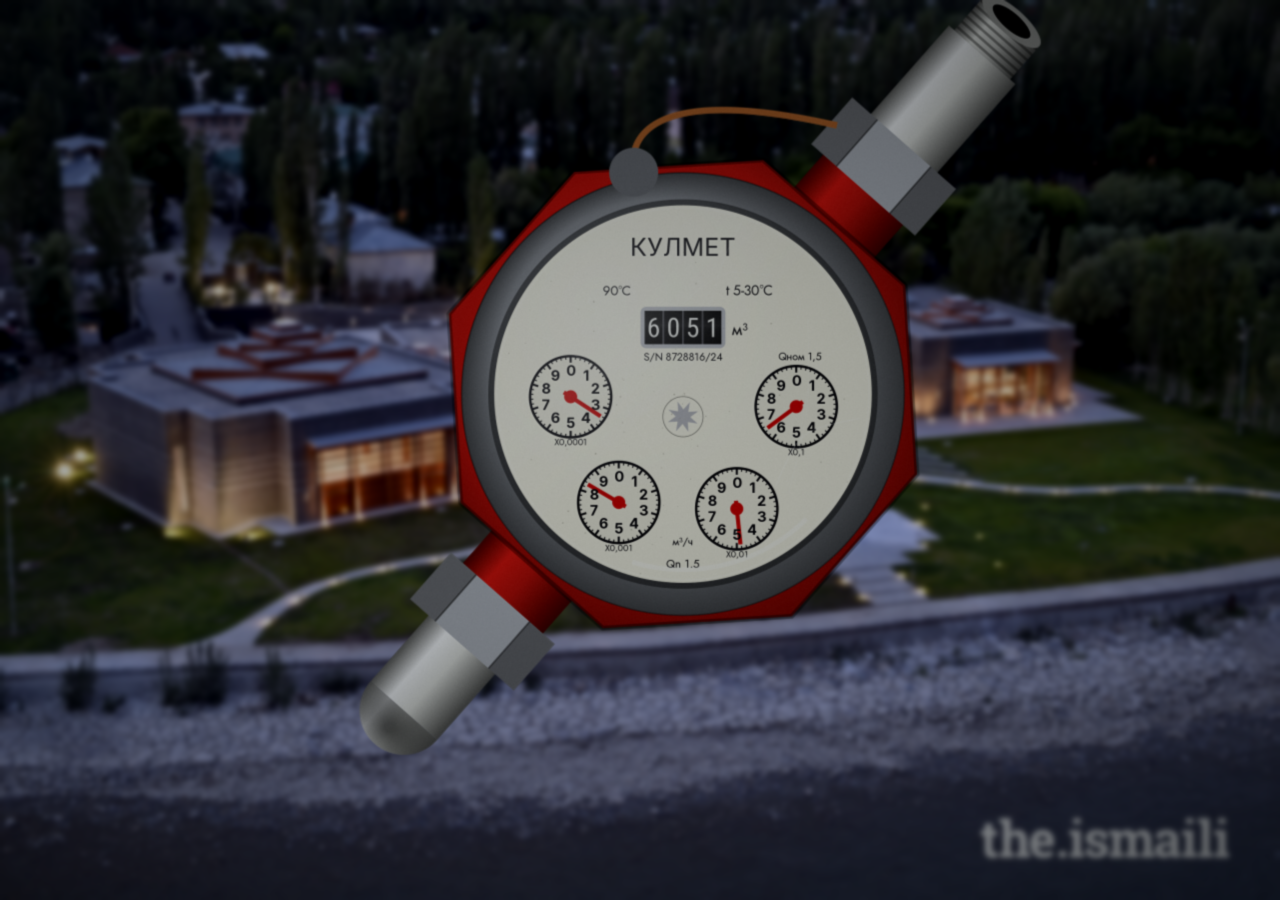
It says 6051.6483 m³
